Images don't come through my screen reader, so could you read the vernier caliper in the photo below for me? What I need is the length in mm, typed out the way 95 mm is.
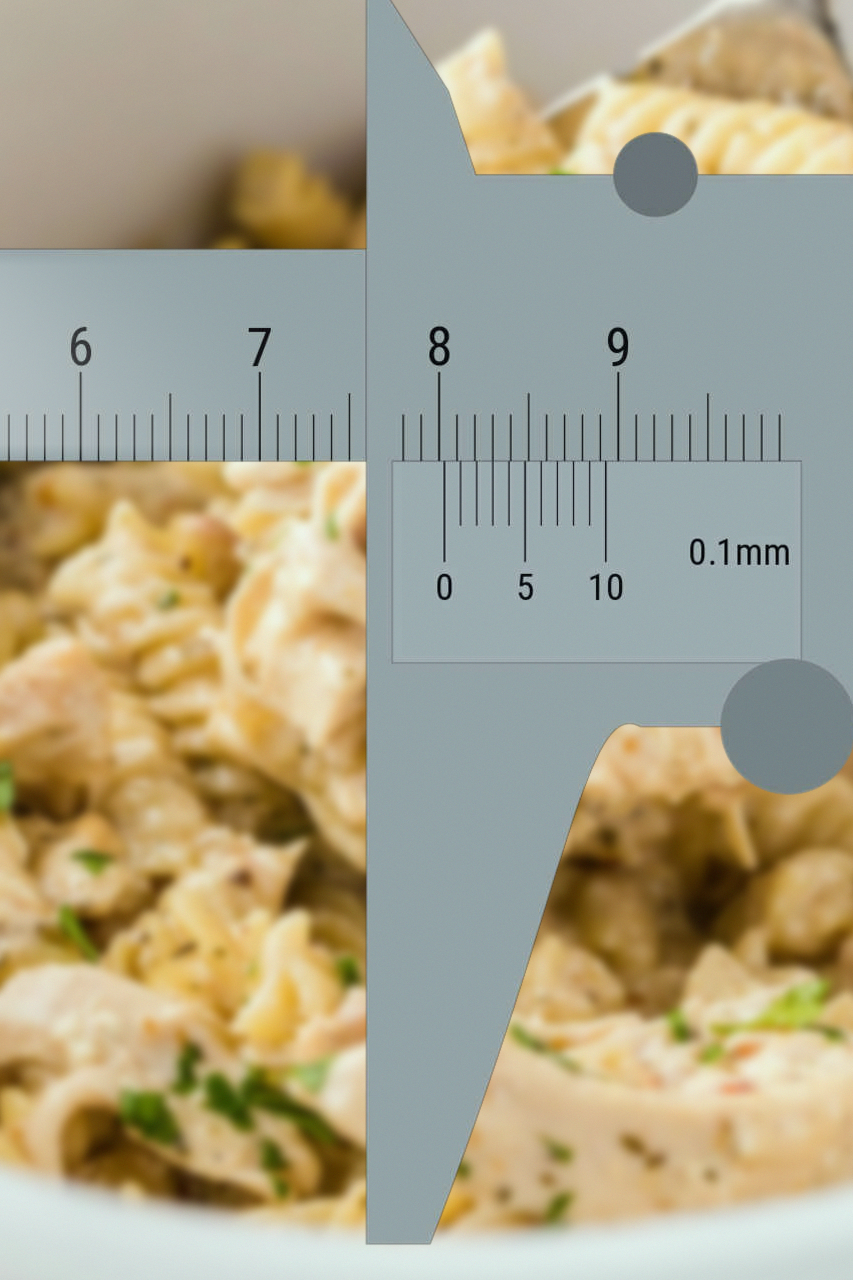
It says 80.3 mm
